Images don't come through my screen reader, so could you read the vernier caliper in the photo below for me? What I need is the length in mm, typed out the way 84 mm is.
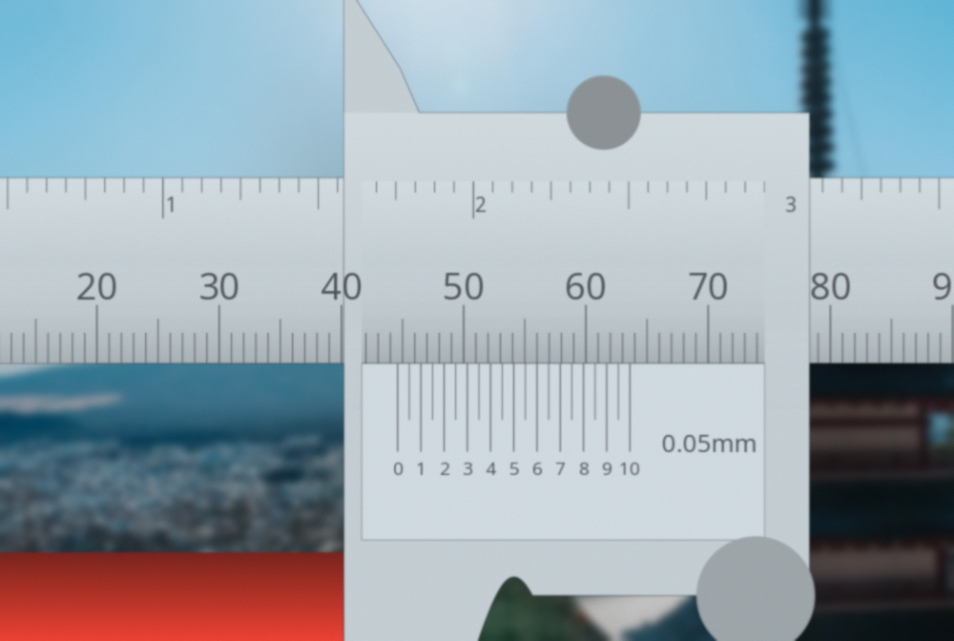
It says 44.6 mm
